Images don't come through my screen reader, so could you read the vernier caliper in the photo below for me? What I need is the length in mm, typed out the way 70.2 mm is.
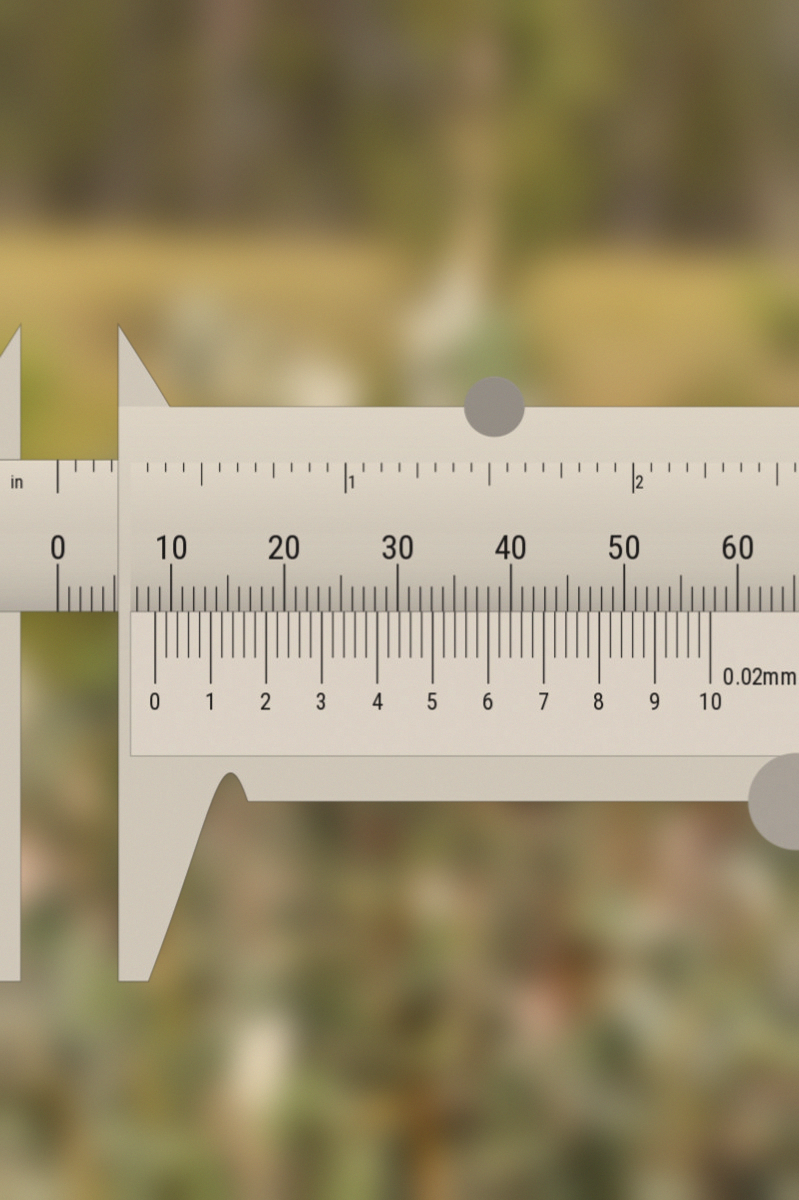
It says 8.6 mm
